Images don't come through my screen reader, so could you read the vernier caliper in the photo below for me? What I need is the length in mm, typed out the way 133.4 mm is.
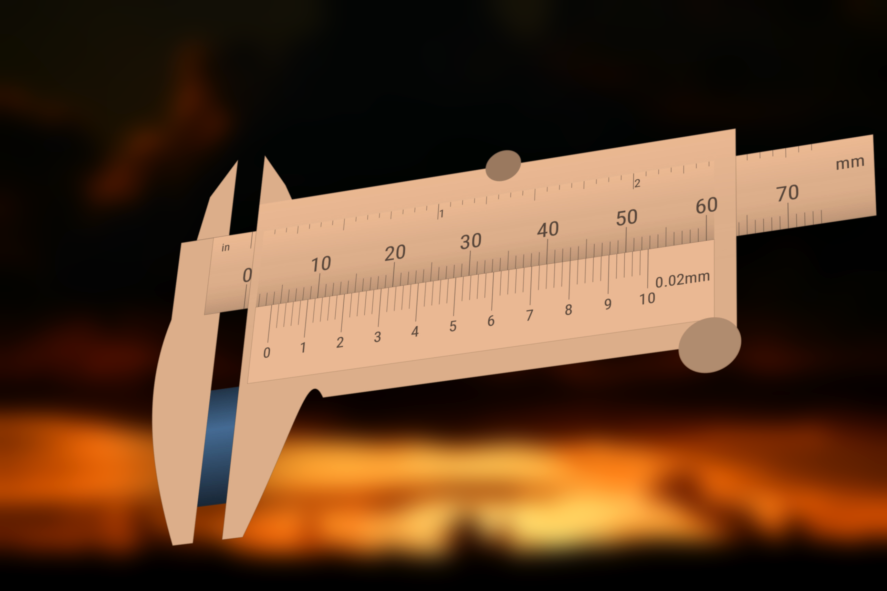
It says 3.8 mm
